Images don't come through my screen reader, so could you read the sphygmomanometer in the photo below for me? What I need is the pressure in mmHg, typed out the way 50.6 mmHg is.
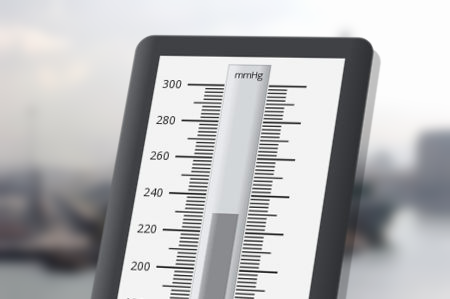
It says 230 mmHg
